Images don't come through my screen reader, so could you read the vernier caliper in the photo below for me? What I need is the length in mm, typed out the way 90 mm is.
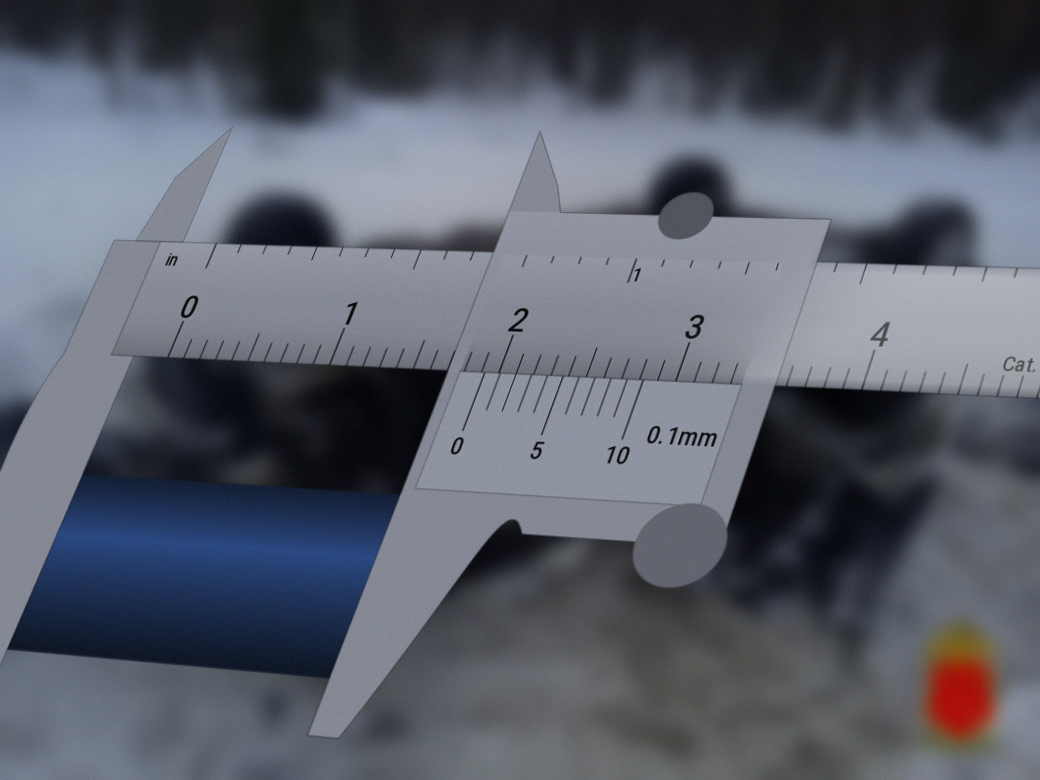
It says 19.2 mm
